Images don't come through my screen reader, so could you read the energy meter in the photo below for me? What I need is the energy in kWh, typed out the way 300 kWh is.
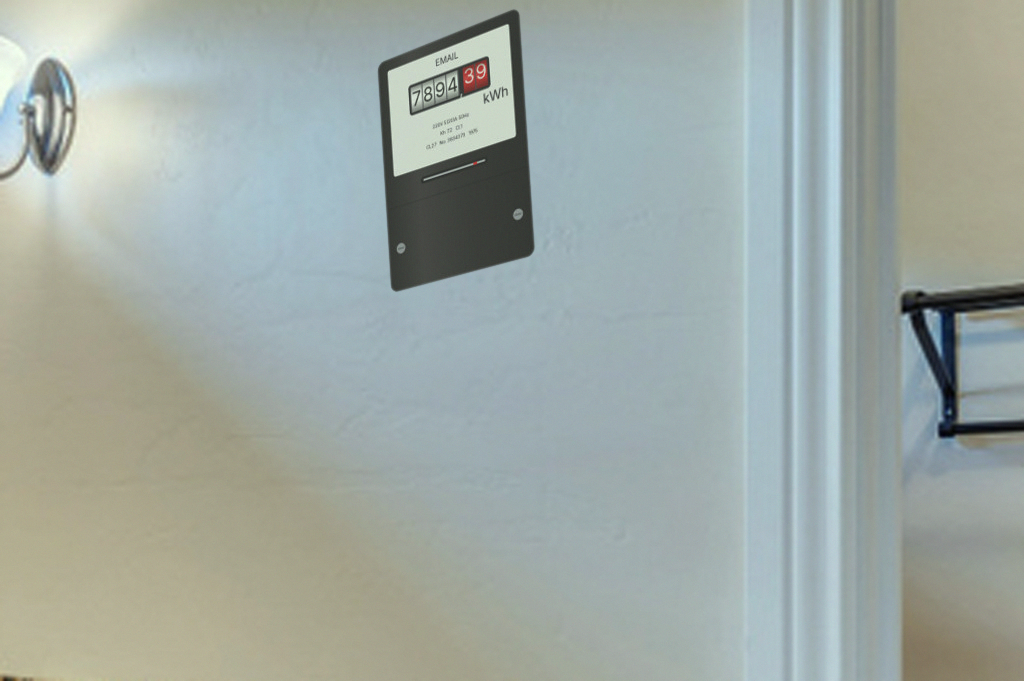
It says 7894.39 kWh
